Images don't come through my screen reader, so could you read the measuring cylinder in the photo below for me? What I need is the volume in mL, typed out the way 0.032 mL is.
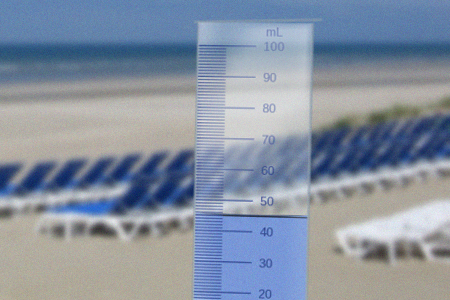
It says 45 mL
